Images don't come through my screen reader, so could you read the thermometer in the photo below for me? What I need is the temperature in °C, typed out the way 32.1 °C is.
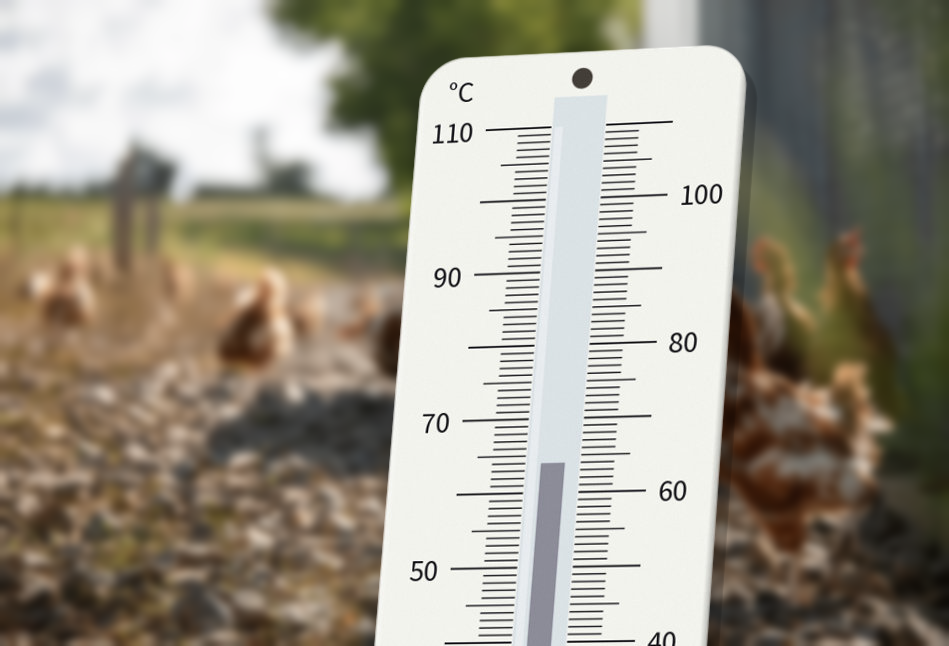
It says 64 °C
